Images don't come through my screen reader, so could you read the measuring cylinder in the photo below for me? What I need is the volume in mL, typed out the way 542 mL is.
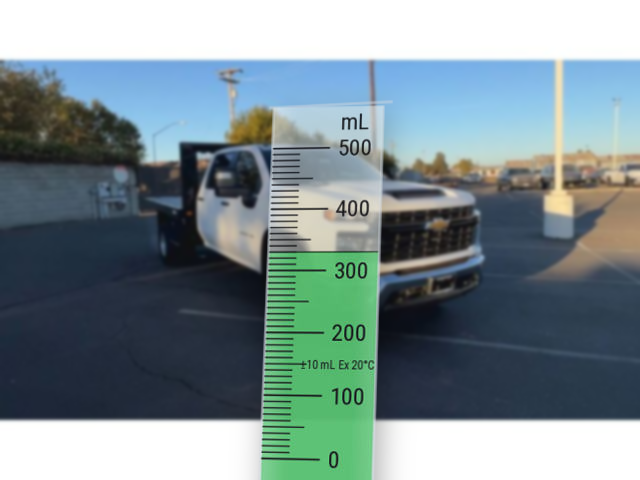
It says 330 mL
